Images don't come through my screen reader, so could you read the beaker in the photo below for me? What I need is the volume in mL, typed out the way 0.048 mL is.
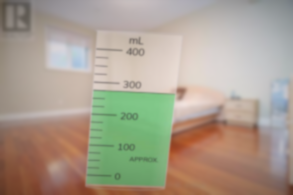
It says 275 mL
